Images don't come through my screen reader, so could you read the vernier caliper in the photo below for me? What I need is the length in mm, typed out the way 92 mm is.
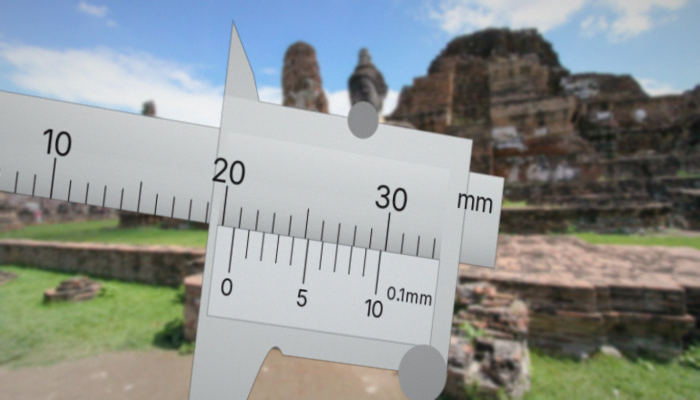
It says 20.7 mm
